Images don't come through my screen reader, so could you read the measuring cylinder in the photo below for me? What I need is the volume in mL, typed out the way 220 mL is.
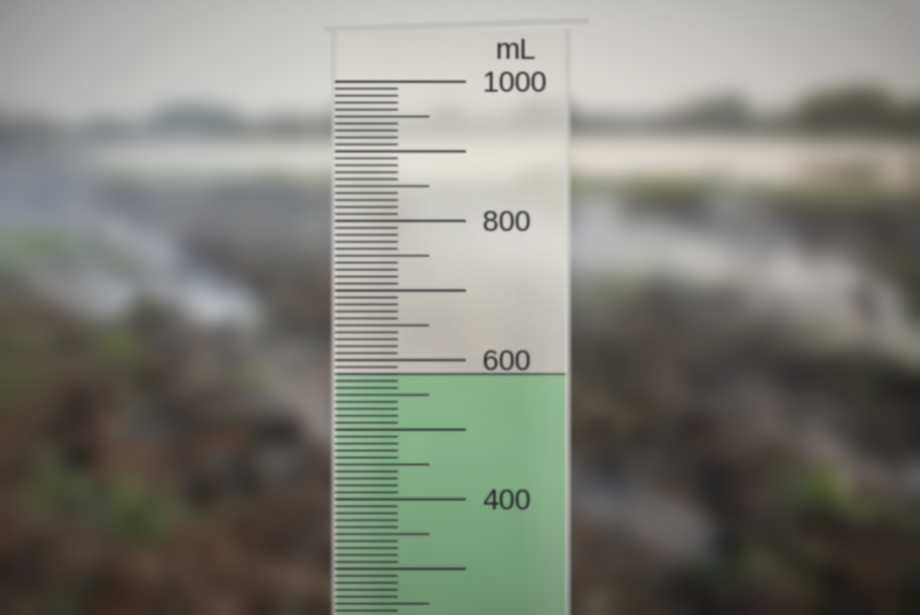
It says 580 mL
